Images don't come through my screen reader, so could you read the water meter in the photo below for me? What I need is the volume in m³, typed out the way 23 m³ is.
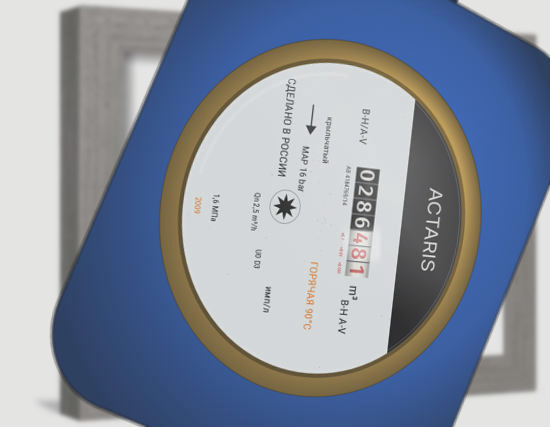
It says 286.481 m³
